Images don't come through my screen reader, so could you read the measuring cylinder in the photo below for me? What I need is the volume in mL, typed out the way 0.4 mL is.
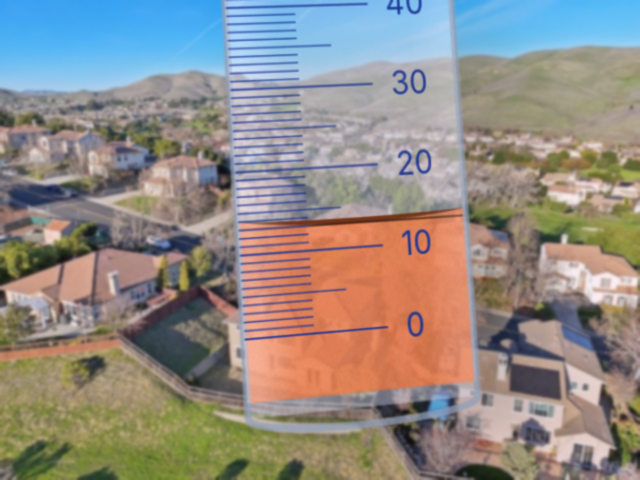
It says 13 mL
